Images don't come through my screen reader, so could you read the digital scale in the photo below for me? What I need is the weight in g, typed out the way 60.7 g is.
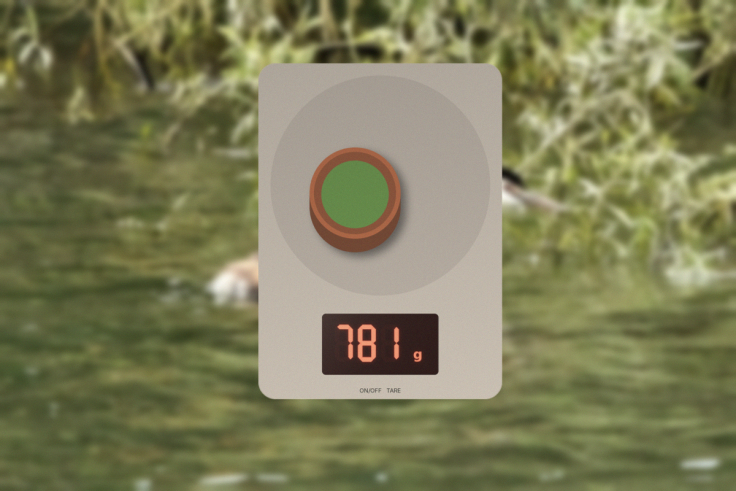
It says 781 g
